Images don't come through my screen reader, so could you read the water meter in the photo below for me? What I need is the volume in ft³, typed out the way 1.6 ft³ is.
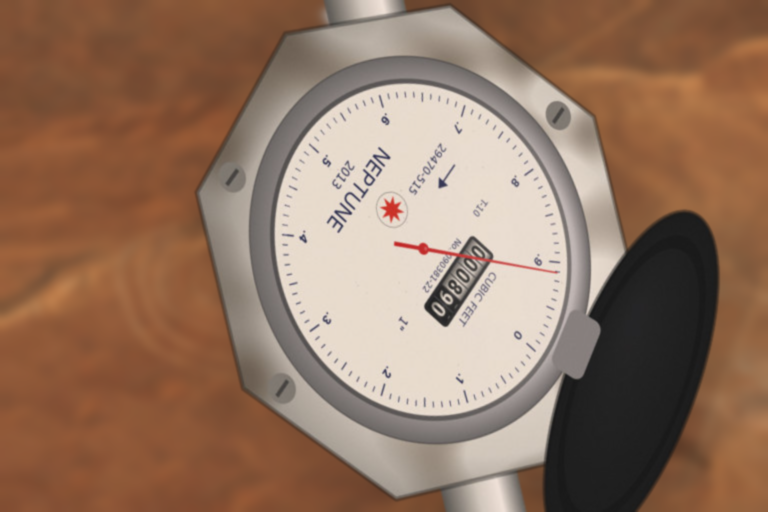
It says 889.91 ft³
